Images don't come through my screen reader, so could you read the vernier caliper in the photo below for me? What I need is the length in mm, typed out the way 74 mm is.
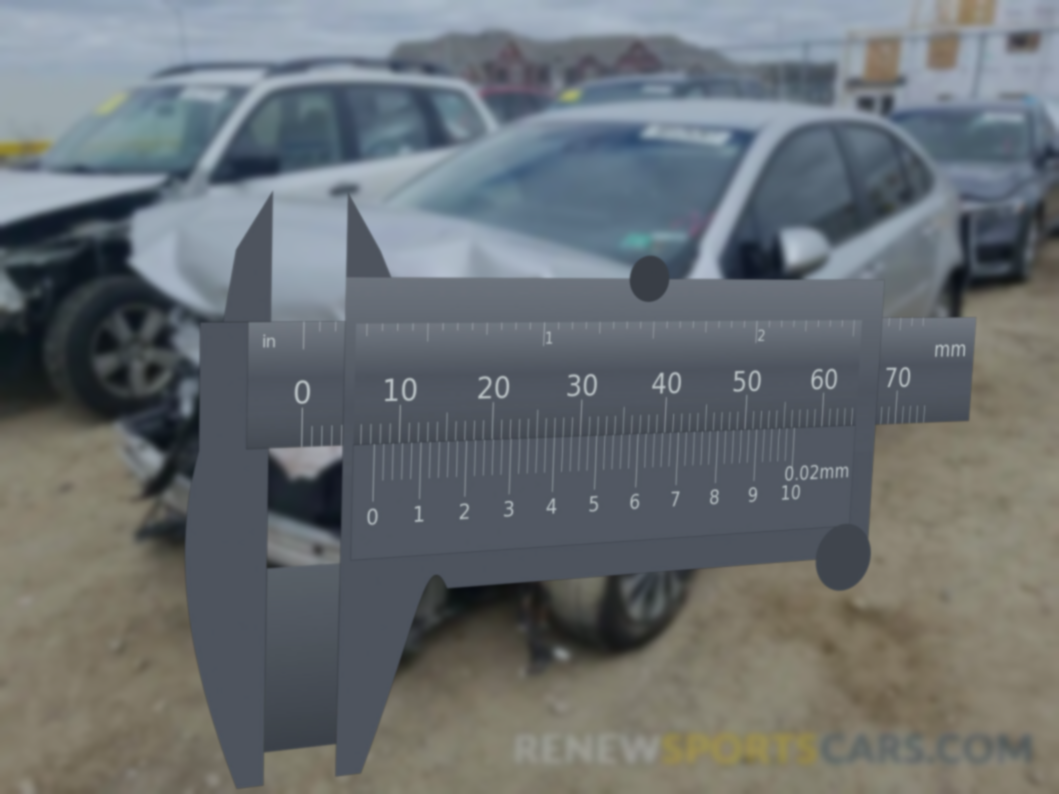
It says 7.4 mm
